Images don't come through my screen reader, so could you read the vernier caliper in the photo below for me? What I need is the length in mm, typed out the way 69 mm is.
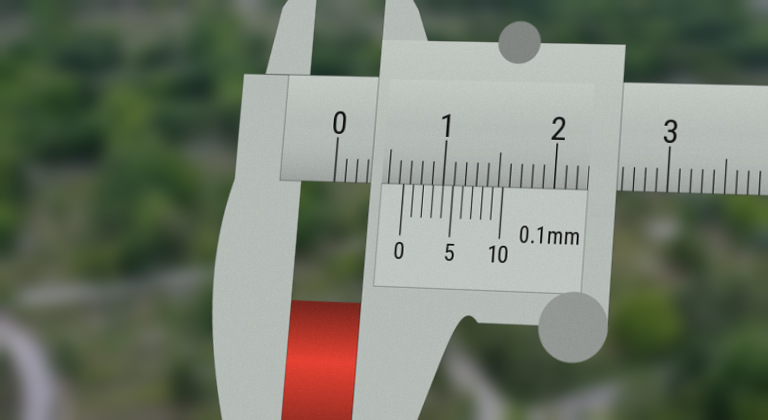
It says 6.4 mm
